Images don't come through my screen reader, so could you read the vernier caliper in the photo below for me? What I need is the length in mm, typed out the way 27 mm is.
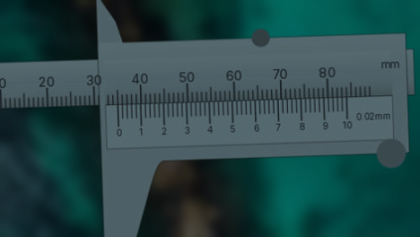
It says 35.0 mm
